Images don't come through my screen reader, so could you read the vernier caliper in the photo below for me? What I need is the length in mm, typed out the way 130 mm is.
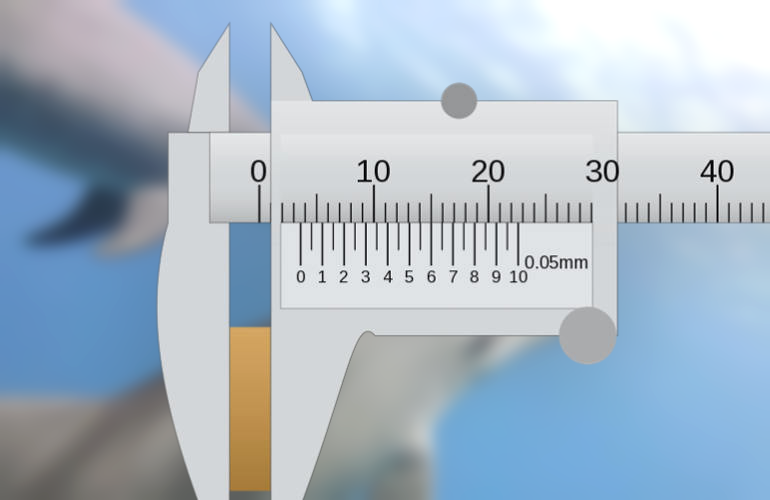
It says 3.6 mm
